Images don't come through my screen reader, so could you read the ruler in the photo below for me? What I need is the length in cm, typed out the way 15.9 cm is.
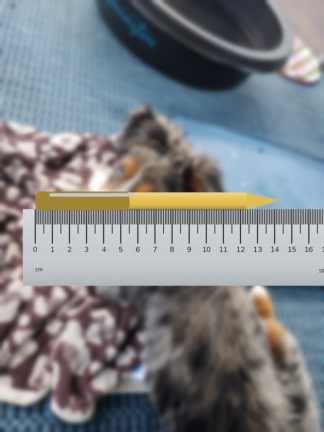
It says 14.5 cm
